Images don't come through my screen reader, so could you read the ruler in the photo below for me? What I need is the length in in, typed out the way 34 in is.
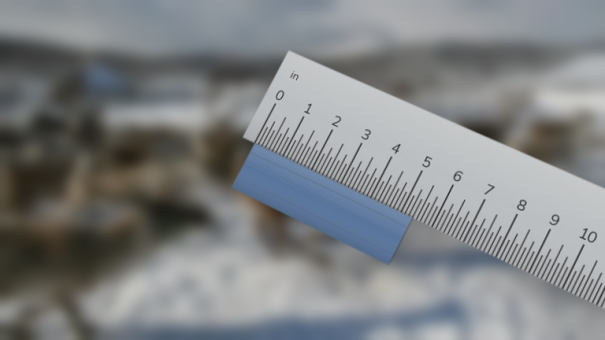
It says 5.375 in
